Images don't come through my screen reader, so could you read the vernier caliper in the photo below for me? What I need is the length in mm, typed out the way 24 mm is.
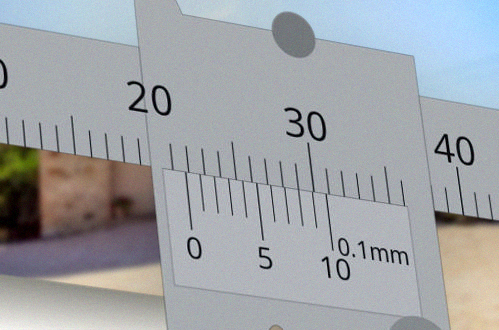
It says 21.8 mm
